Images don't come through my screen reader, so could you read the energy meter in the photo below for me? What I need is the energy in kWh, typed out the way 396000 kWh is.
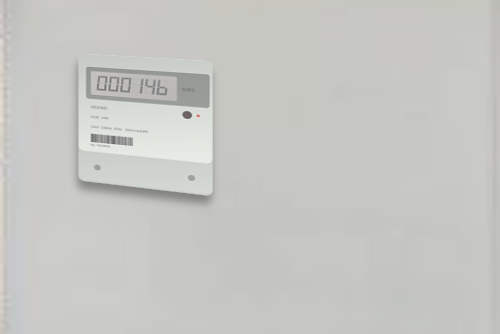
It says 146 kWh
